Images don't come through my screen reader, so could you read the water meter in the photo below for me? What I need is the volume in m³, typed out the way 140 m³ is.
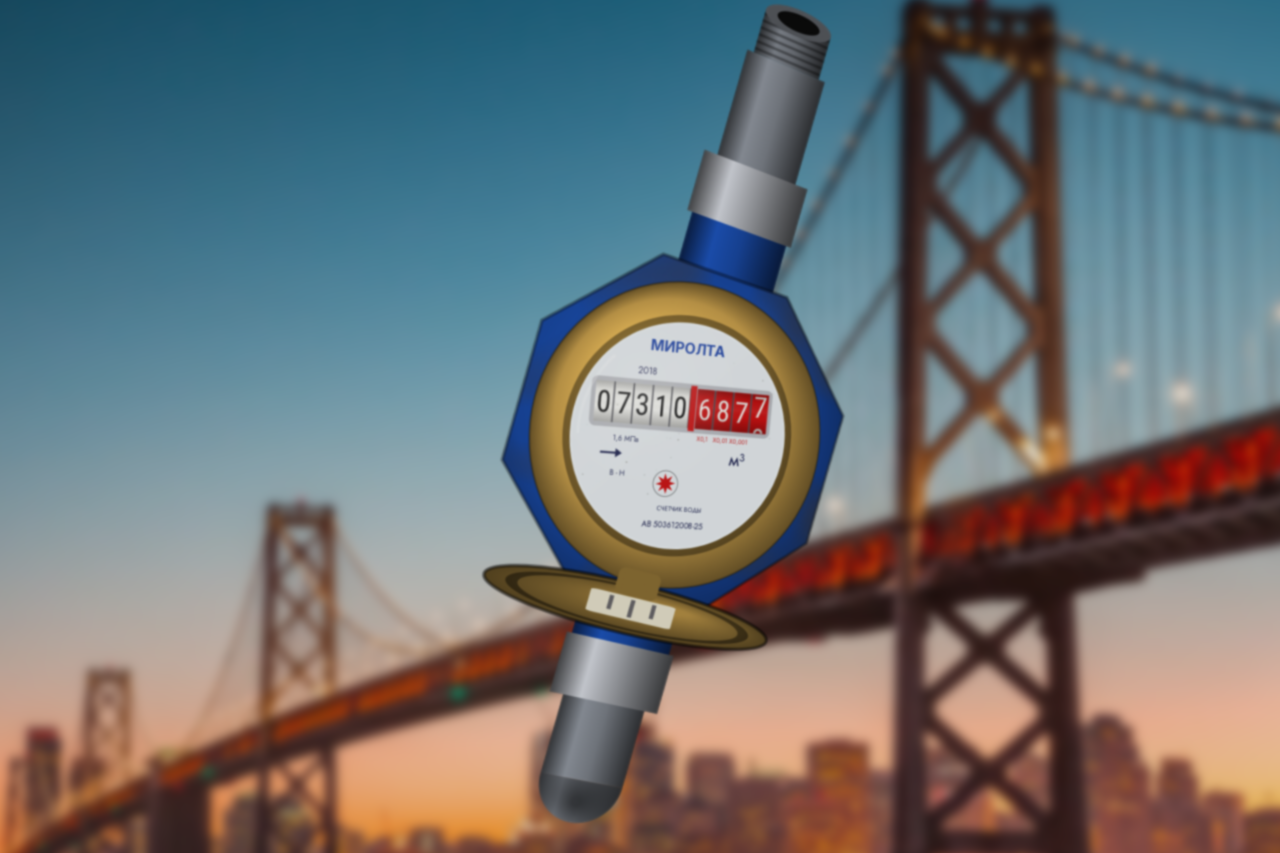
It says 7310.6877 m³
